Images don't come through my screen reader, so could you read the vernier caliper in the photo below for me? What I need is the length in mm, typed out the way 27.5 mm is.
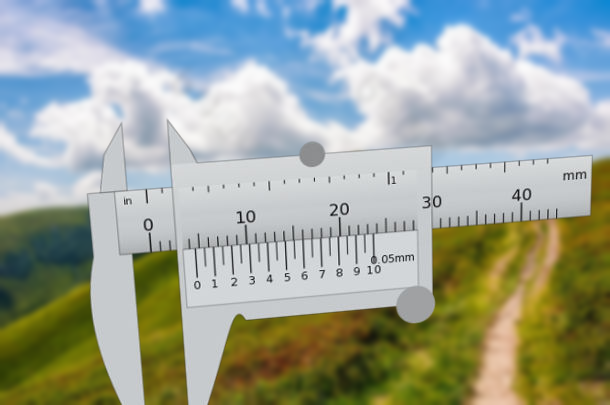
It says 4.6 mm
